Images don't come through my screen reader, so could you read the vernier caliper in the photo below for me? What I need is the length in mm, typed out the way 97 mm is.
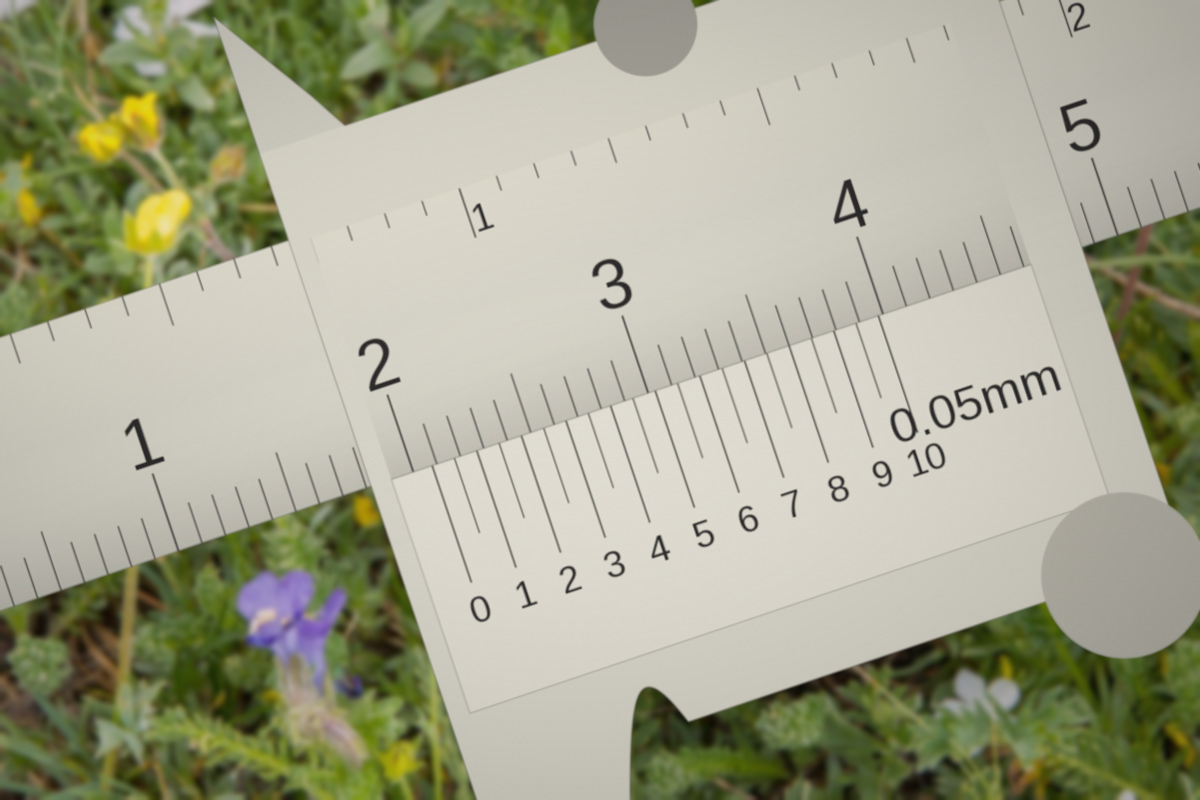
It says 20.8 mm
